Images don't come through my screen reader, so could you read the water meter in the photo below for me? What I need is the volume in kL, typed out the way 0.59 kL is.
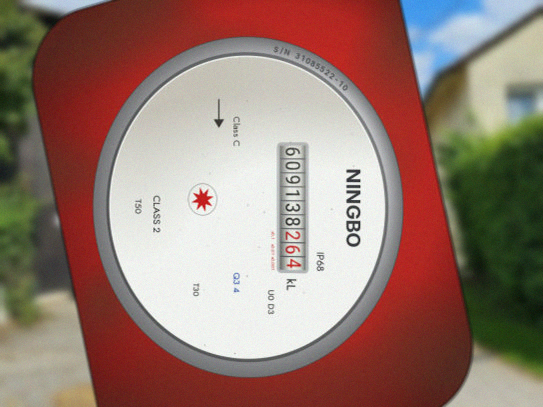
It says 609138.264 kL
